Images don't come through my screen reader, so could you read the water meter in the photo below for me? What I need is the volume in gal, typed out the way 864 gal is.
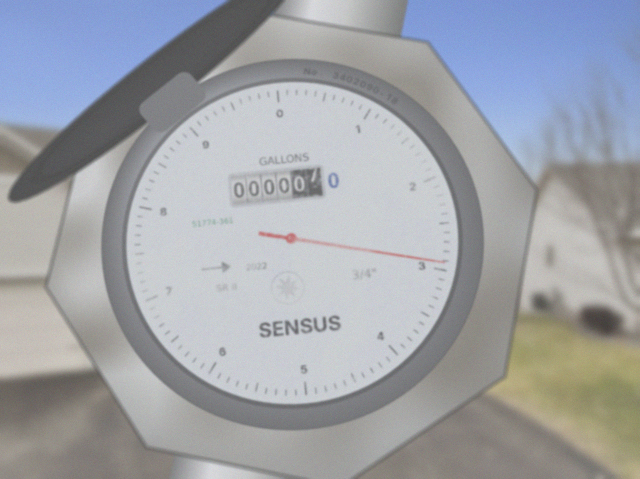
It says 72.9 gal
